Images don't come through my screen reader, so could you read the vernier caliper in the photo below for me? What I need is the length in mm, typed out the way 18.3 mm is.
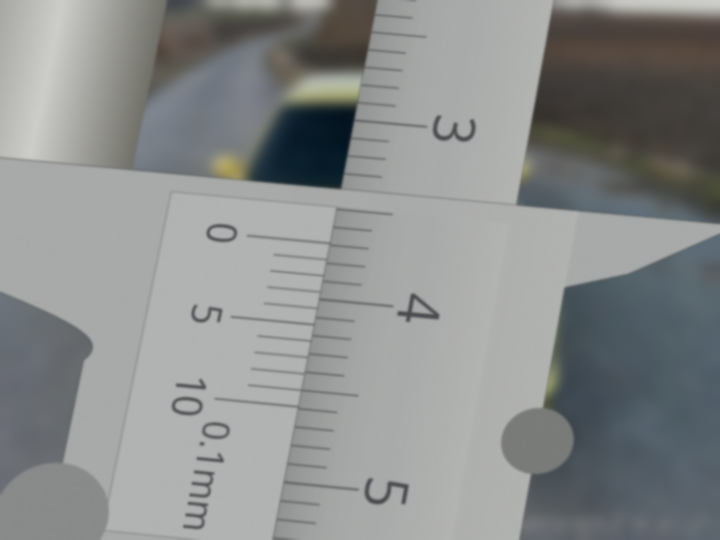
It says 36.9 mm
